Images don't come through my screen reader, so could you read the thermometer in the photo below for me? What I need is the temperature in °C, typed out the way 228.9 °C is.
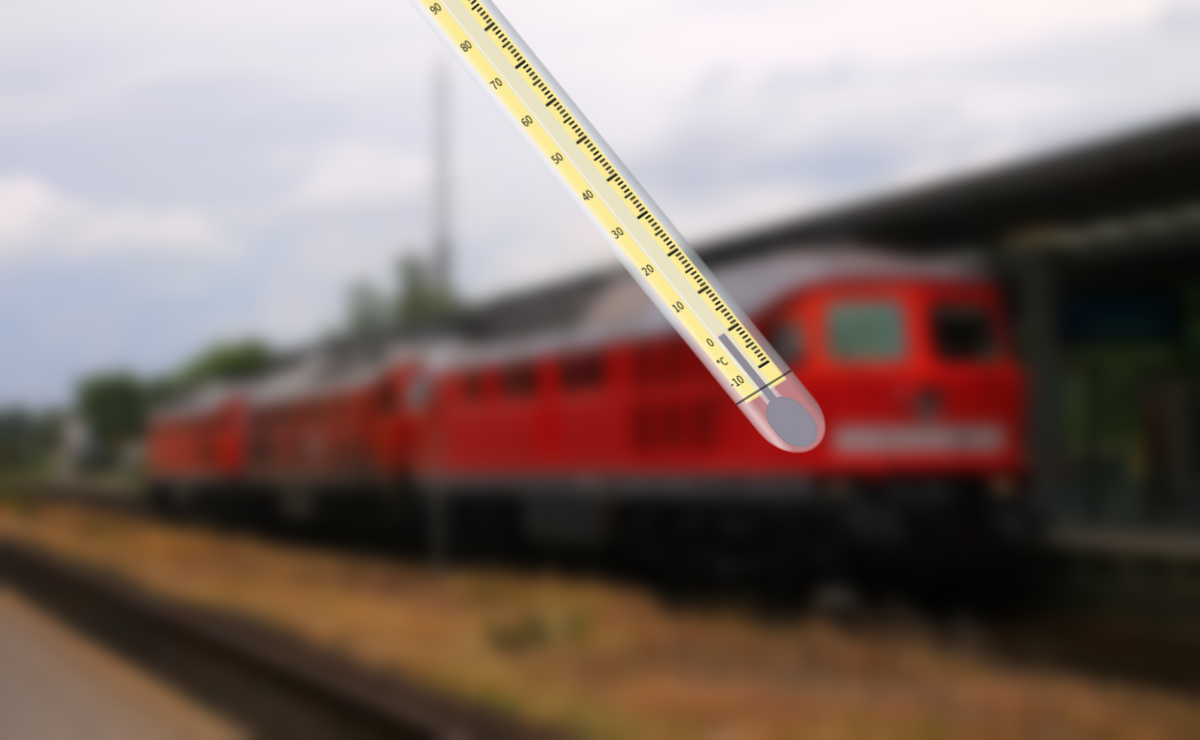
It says 0 °C
